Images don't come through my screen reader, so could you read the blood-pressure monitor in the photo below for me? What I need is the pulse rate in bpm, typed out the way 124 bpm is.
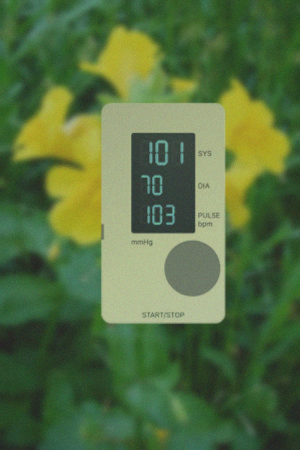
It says 103 bpm
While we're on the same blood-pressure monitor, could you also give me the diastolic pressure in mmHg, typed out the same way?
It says 70 mmHg
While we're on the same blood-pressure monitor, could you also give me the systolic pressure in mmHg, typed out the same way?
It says 101 mmHg
